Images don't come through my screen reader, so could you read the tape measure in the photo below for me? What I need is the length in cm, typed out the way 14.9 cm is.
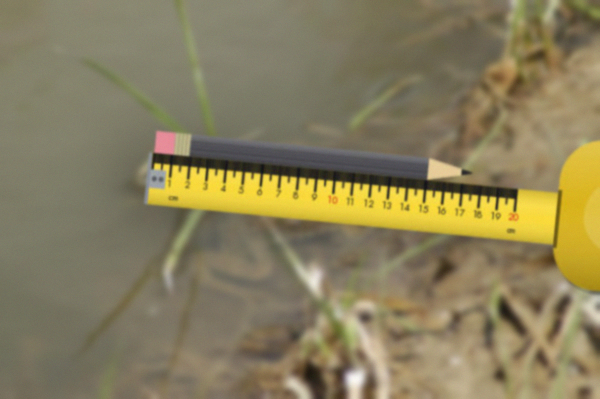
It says 17.5 cm
